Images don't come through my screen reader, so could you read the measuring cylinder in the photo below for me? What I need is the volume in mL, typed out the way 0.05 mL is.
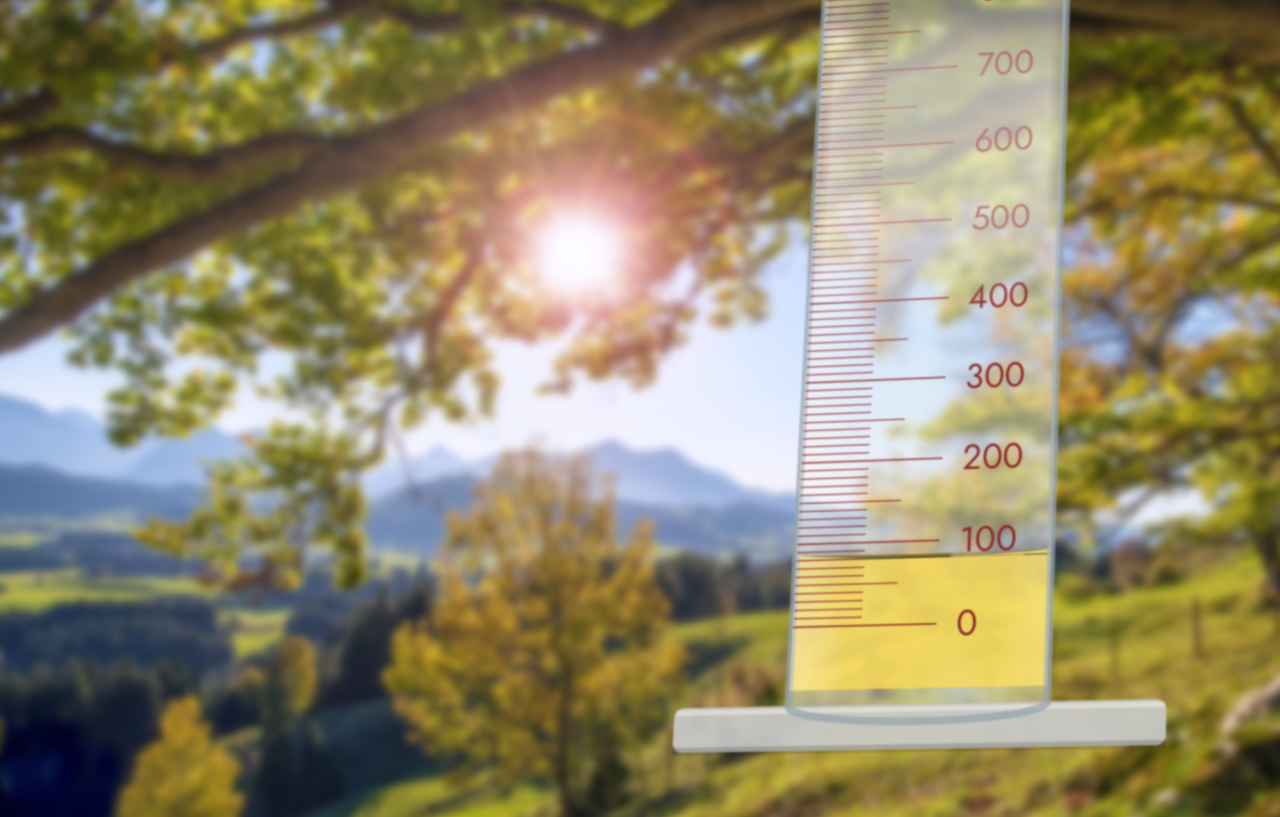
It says 80 mL
